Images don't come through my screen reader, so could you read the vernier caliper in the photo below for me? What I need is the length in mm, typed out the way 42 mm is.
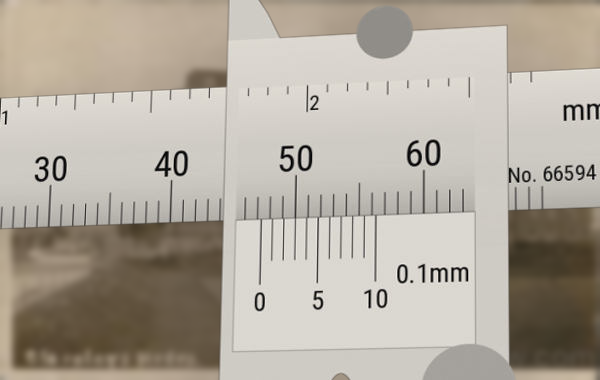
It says 47.3 mm
